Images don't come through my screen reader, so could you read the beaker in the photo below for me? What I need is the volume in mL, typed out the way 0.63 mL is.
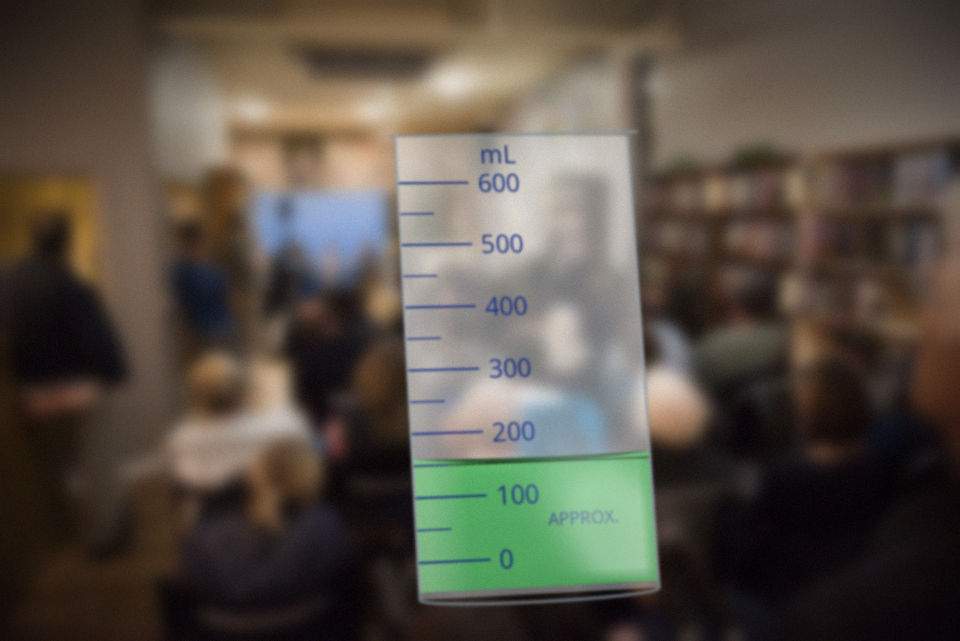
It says 150 mL
